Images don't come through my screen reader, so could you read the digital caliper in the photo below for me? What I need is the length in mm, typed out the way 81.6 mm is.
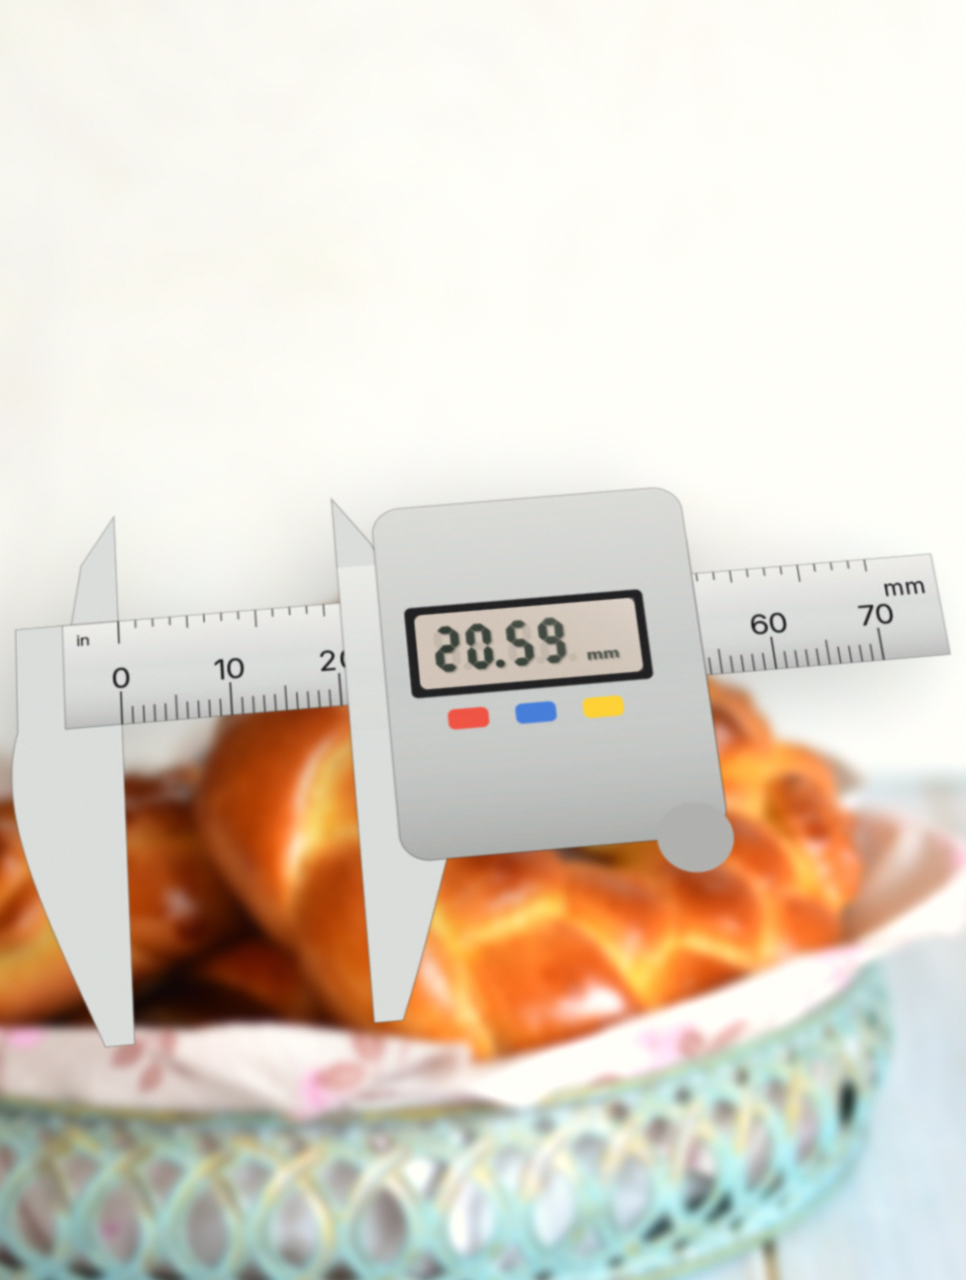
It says 20.59 mm
